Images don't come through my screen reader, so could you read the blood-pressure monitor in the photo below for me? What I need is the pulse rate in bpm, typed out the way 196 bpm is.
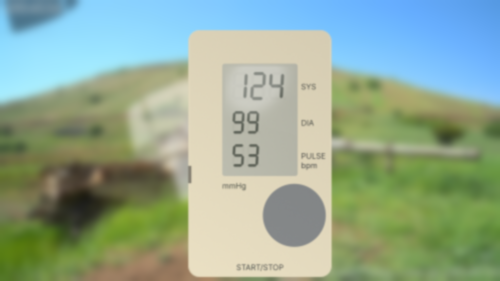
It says 53 bpm
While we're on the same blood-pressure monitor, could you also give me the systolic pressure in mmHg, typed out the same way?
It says 124 mmHg
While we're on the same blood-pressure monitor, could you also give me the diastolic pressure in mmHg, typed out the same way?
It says 99 mmHg
